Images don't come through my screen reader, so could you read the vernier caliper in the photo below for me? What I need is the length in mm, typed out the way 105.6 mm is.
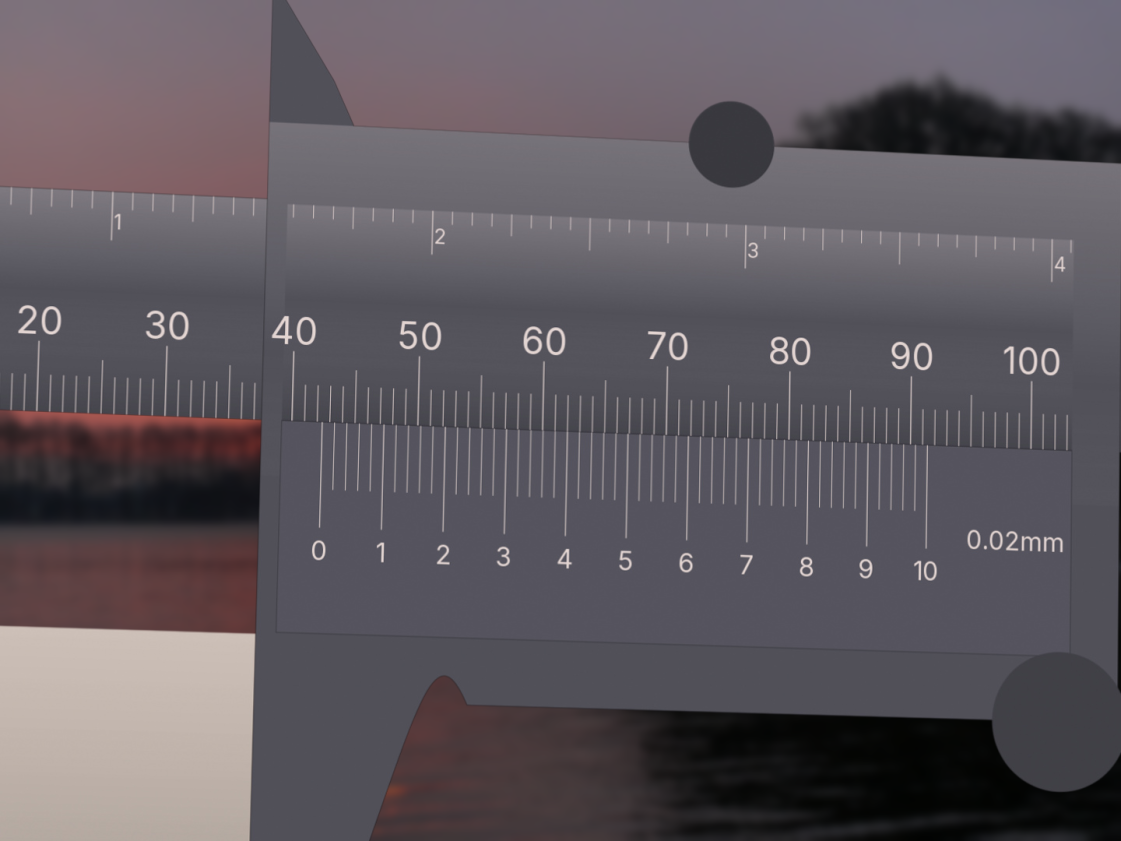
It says 42.4 mm
